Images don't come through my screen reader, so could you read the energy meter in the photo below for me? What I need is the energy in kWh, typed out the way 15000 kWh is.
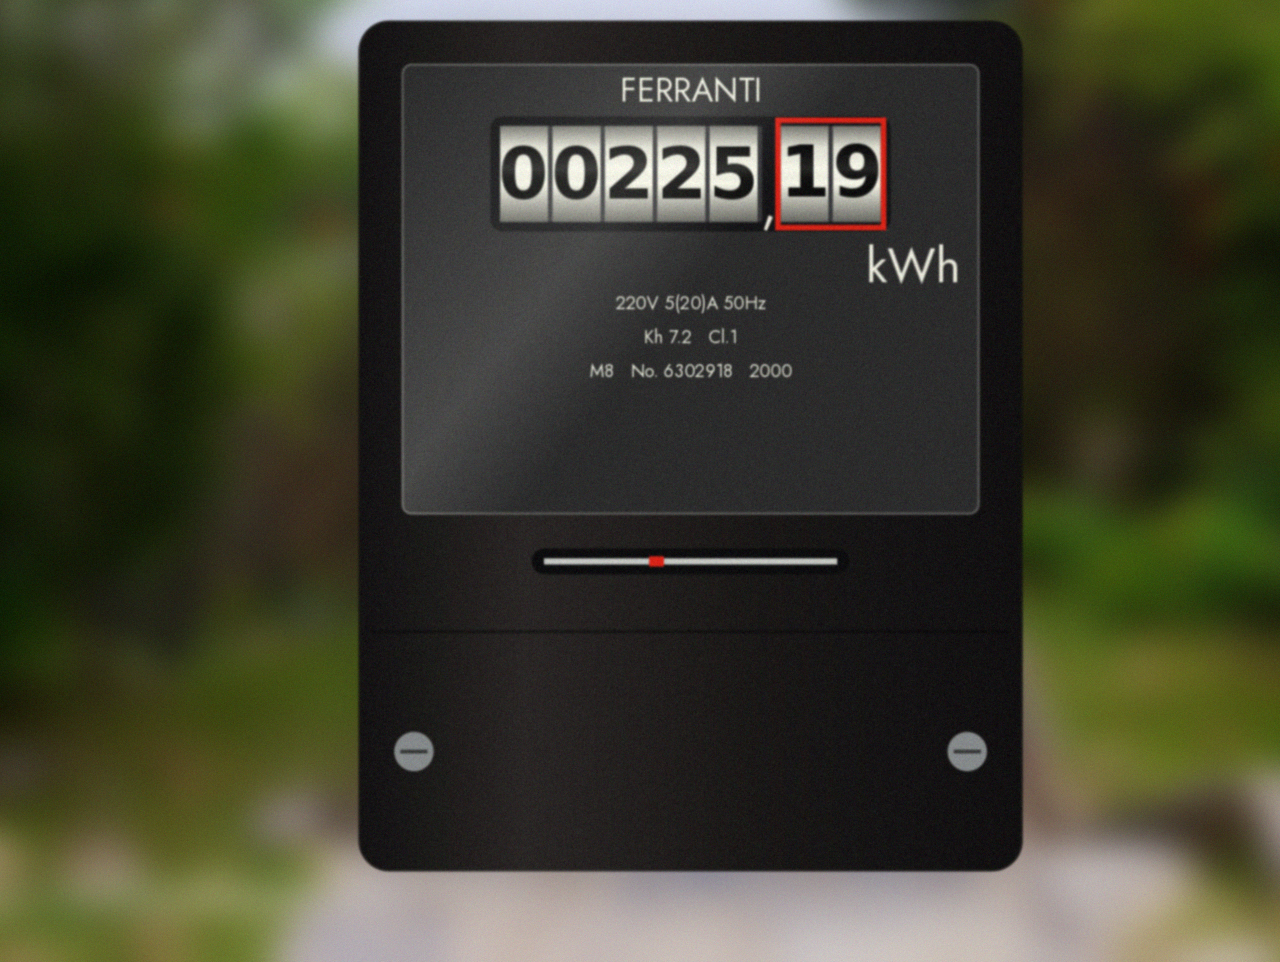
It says 225.19 kWh
